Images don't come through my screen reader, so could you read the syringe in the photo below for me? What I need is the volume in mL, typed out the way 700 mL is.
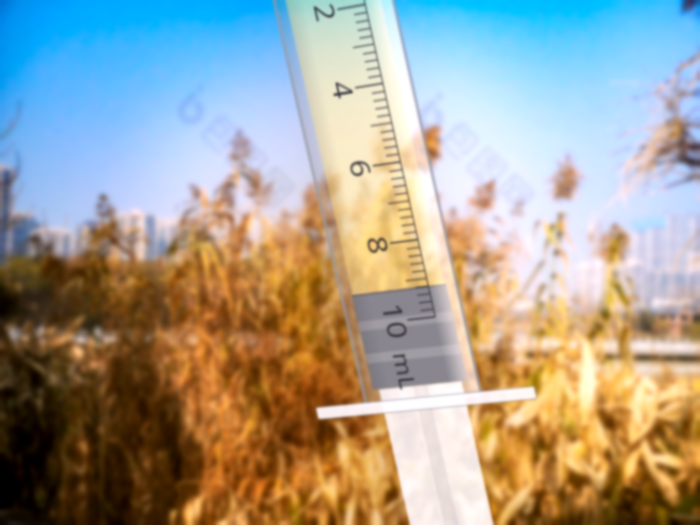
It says 9.2 mL
